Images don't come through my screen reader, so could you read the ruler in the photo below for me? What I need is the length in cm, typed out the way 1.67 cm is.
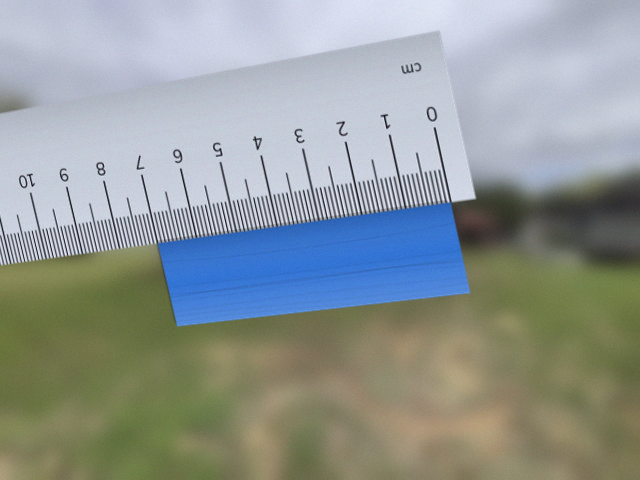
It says 7 cm
